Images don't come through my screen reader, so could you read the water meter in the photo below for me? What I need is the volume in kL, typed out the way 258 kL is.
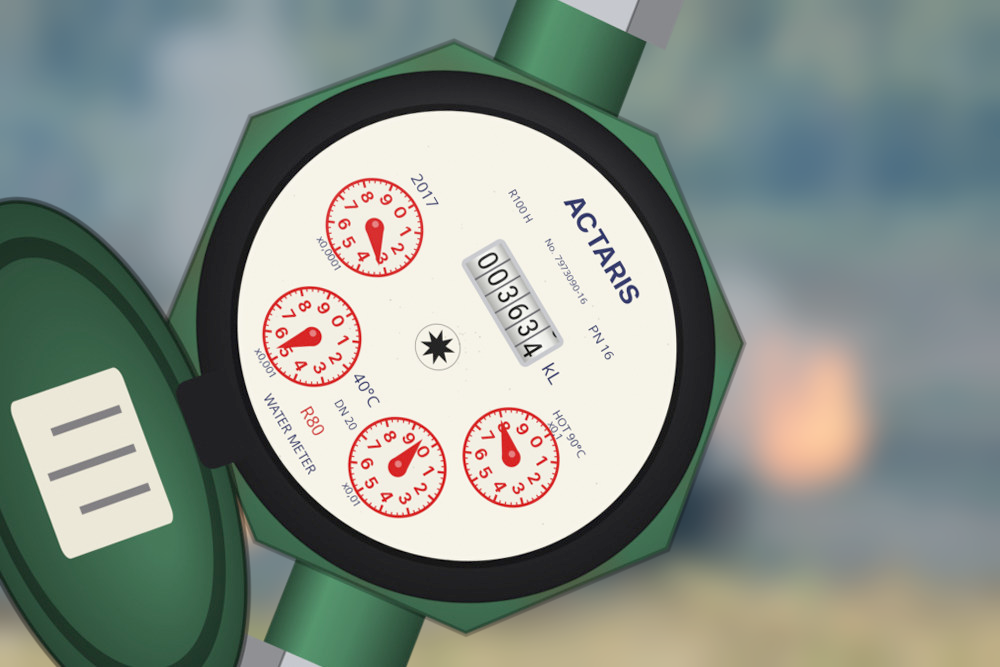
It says 3633.7953 kL
